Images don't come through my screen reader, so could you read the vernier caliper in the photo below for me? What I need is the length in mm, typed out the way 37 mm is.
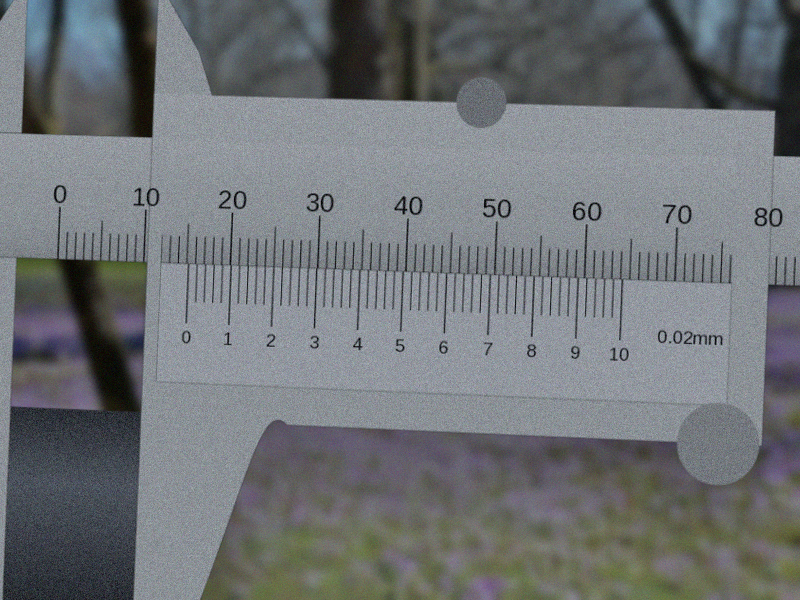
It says 15.2 mm
